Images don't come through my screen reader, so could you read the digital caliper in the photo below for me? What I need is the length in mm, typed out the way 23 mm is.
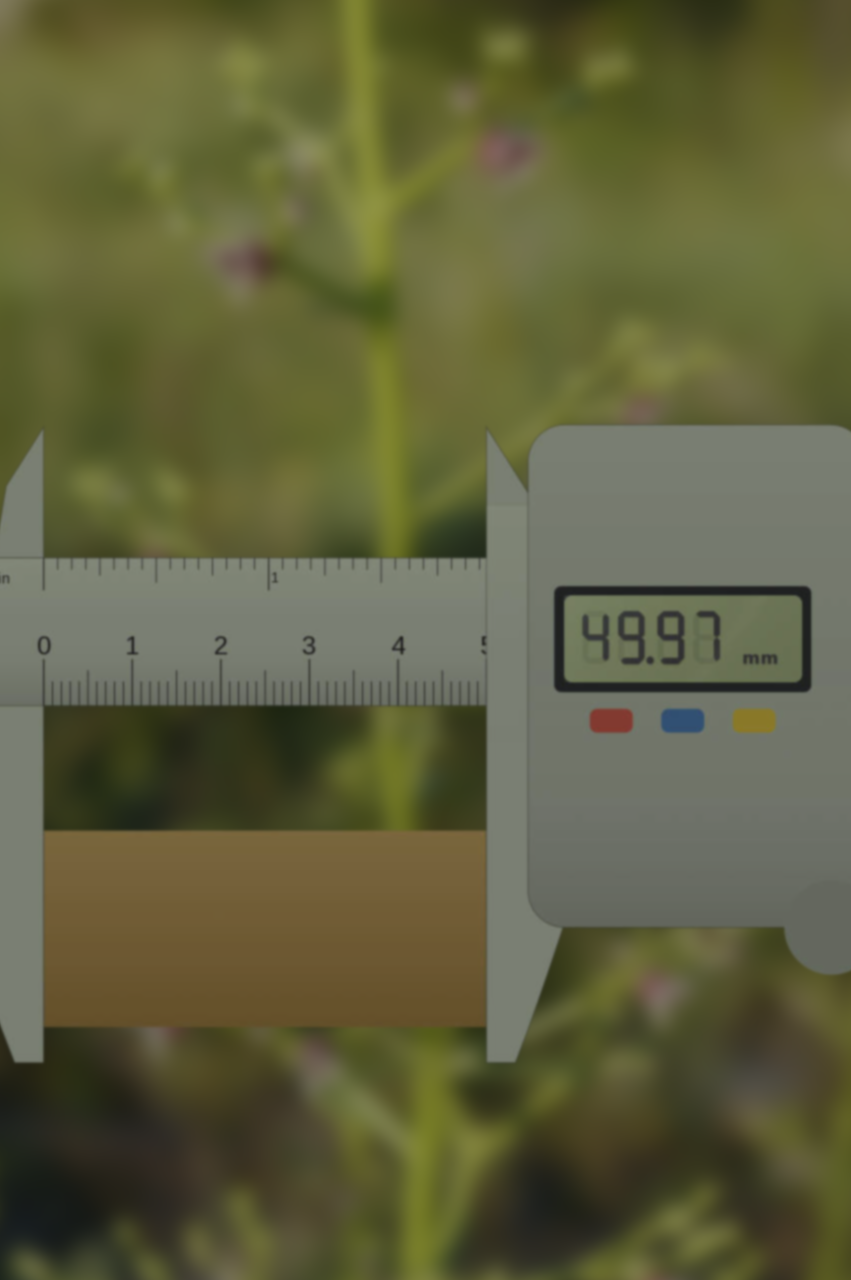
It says 49.97 mm
